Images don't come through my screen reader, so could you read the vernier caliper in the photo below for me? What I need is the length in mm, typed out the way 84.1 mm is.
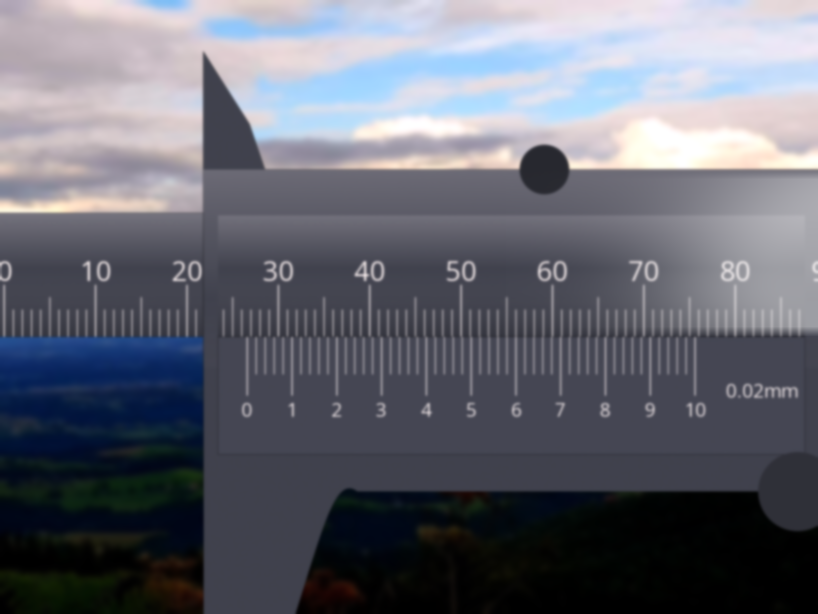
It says 26.6 mm
